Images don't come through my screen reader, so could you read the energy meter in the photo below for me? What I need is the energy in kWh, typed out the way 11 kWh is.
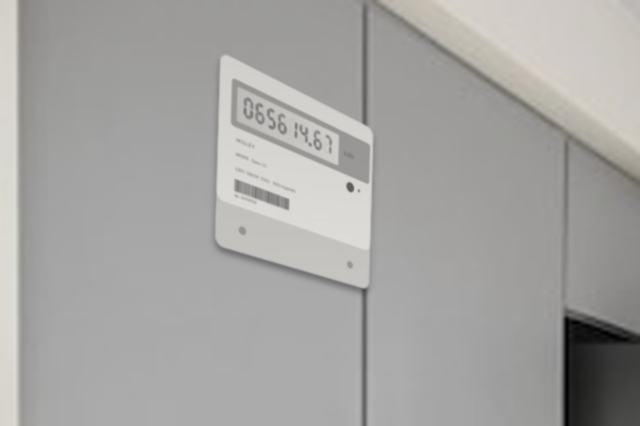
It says 65614.67 kWh
